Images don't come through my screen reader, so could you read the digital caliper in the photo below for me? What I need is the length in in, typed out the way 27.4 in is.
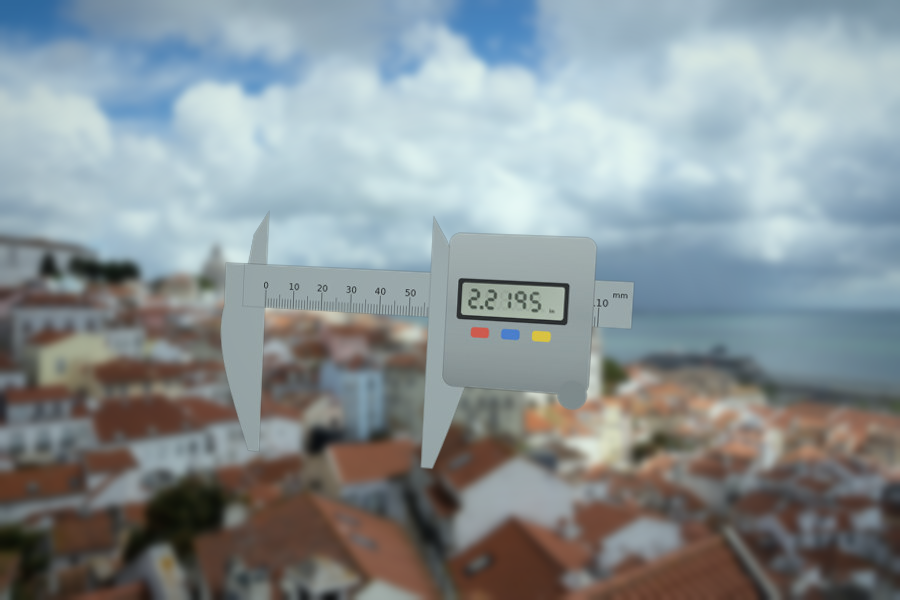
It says 2.2195 in
